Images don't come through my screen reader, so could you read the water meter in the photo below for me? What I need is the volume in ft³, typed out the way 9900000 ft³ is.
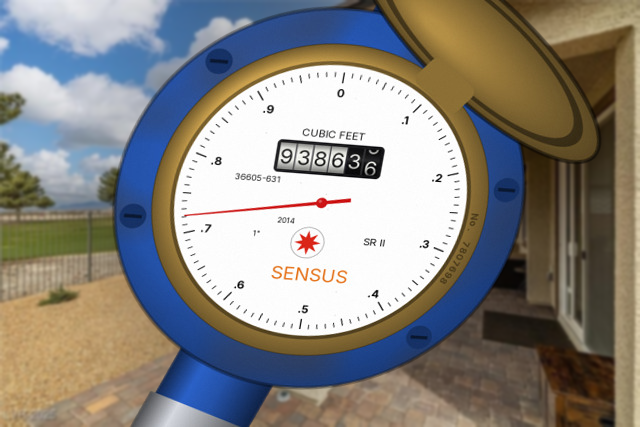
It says 938635.72 ft³
